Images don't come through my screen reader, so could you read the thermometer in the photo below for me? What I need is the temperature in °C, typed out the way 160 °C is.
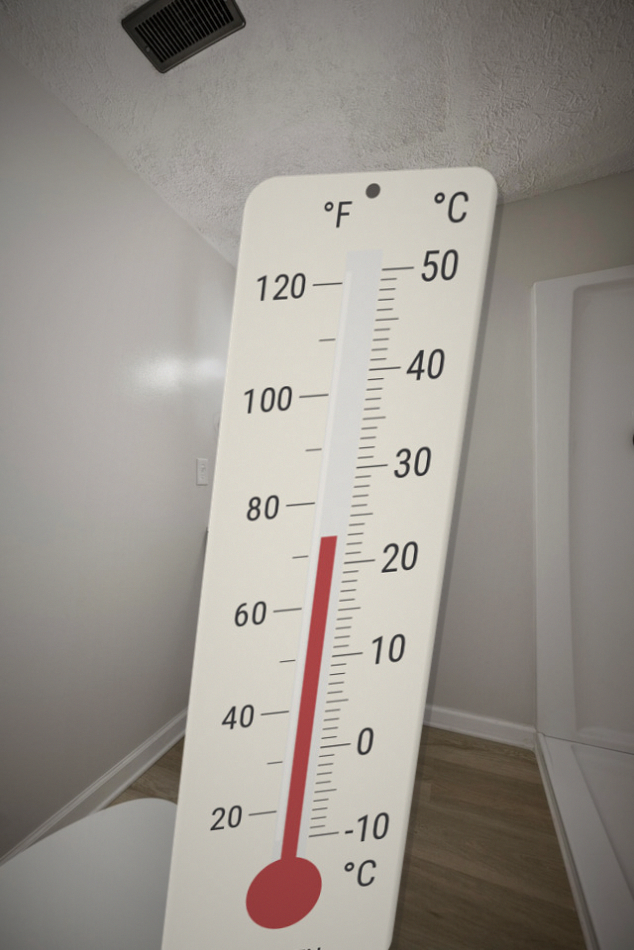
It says 23 °C
